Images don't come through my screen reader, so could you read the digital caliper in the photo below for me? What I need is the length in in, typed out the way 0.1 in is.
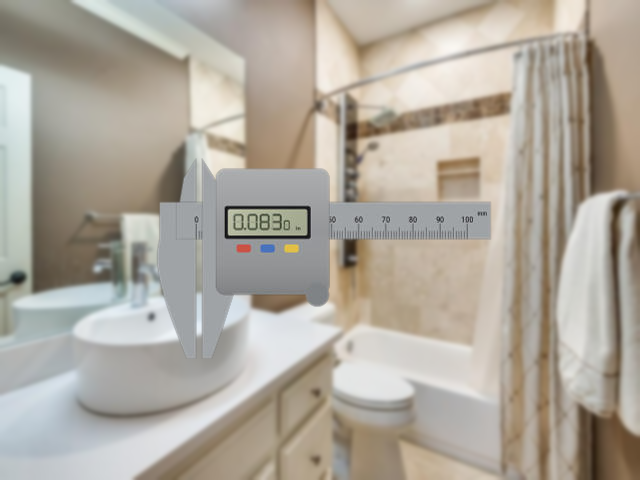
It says 0.0830 in
